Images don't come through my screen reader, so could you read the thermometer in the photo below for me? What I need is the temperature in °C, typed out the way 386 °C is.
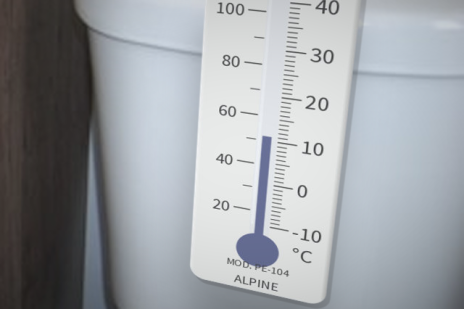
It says 11 °C
